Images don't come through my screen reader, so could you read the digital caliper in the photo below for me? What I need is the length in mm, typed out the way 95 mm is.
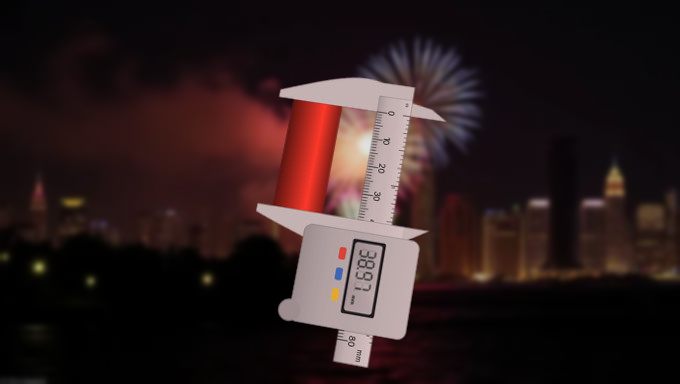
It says 38.97 mm
